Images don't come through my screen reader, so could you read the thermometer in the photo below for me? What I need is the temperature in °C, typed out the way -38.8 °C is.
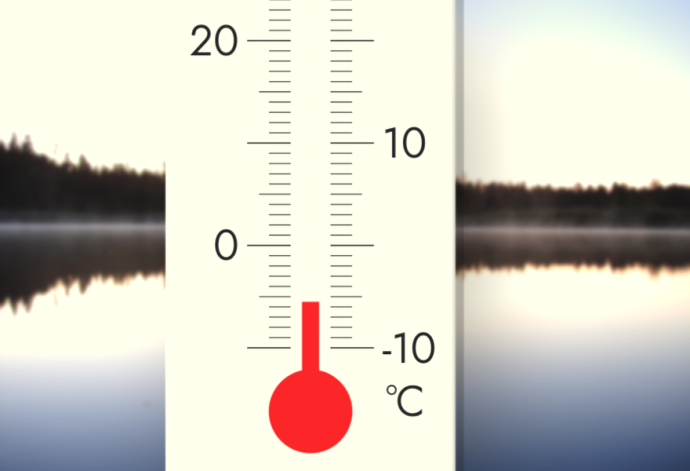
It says -5.5 °C
